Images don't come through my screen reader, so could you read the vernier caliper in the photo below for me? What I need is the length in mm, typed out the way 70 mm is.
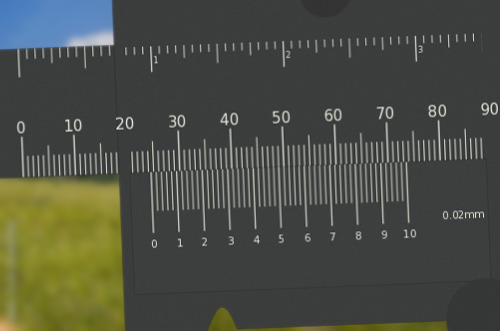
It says 24.5 mm
